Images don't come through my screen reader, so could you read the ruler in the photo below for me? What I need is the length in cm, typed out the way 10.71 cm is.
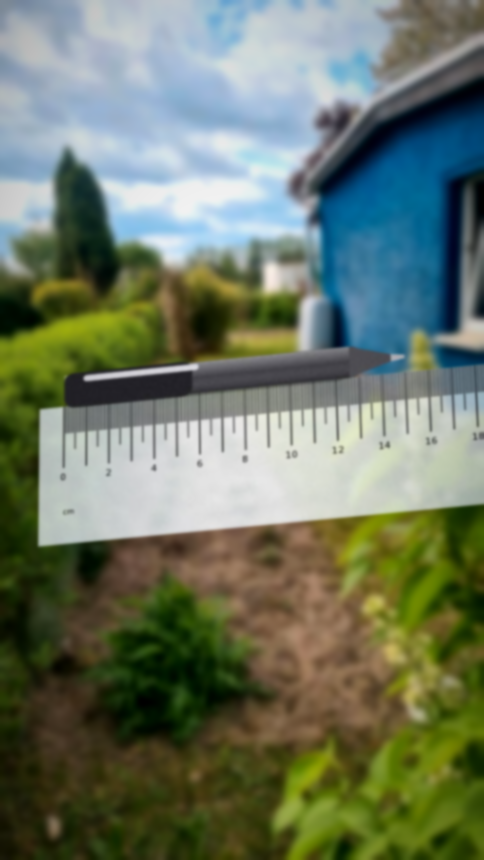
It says 15 cm
